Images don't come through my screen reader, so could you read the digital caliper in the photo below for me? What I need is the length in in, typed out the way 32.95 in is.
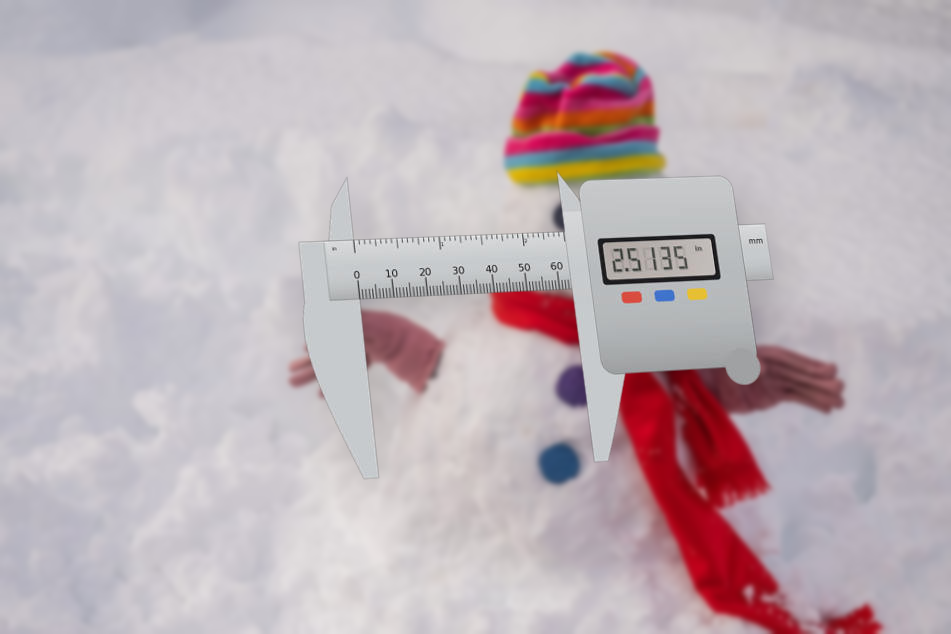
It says 2.5135 in
